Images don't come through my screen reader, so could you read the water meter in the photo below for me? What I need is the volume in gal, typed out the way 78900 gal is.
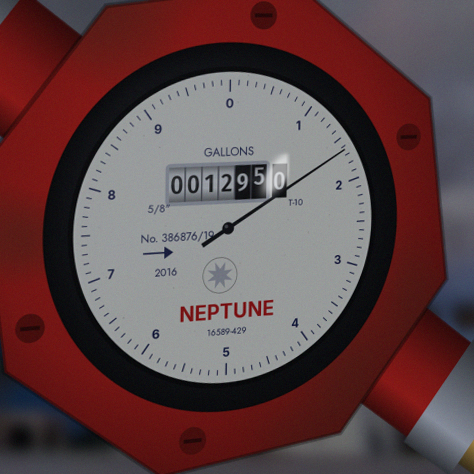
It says 12951.6 gal
